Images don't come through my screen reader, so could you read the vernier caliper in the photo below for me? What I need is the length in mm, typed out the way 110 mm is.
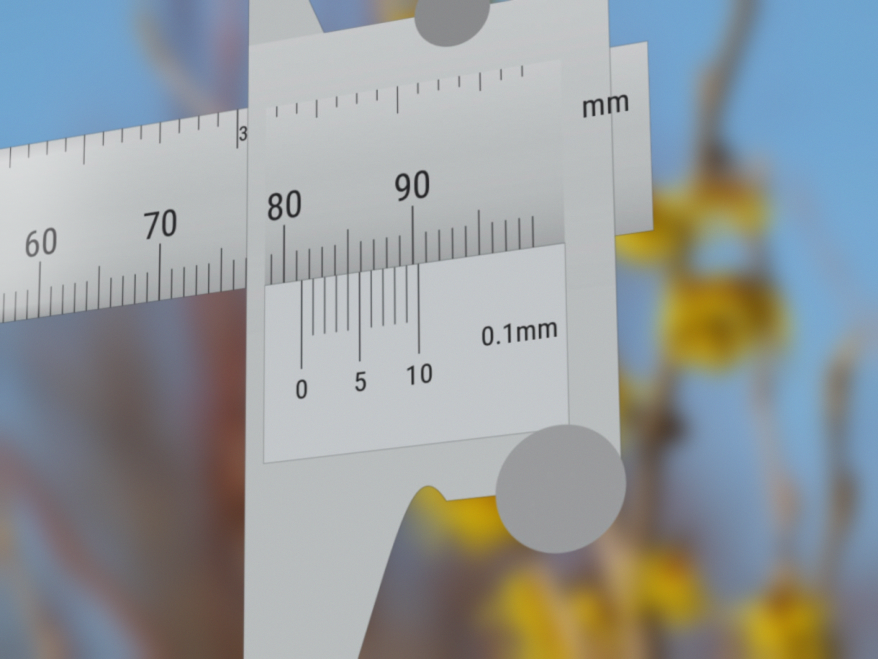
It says 81.4 mm
